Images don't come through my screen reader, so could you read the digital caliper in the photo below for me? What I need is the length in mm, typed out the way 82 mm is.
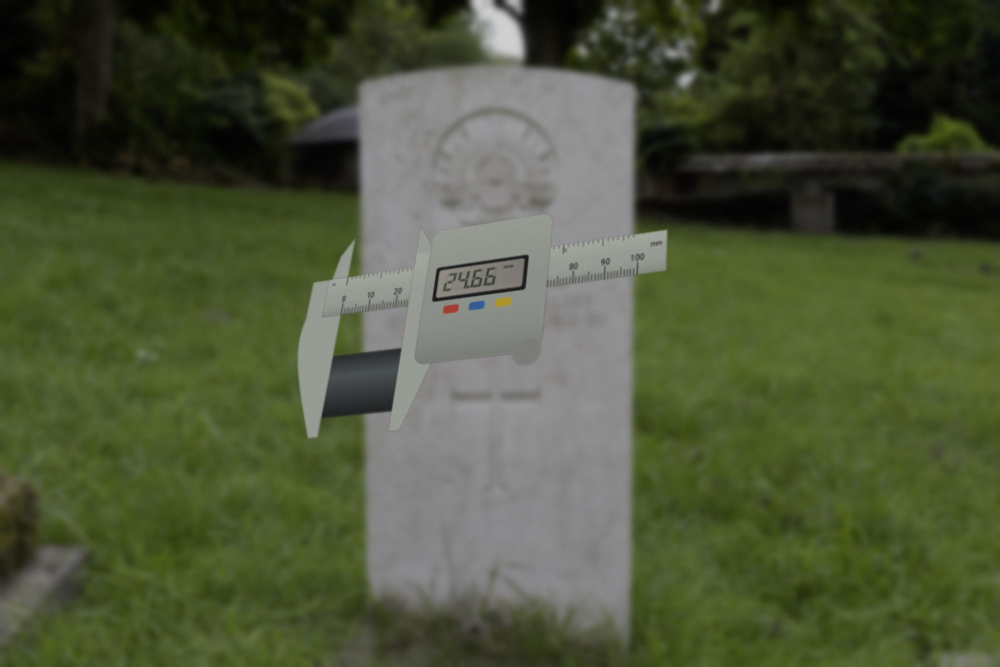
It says 24.66 mm
